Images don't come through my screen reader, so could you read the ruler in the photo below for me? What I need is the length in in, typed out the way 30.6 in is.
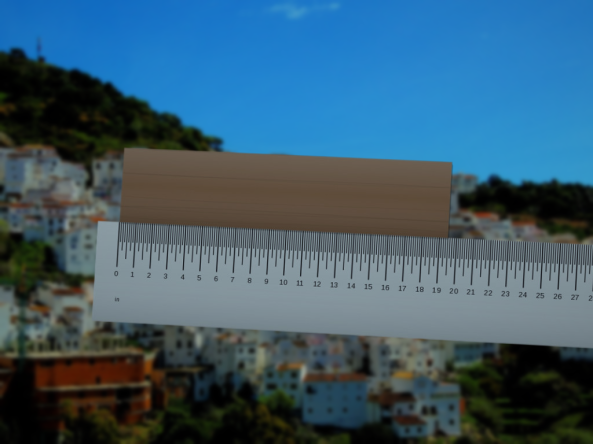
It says 19.5 in
